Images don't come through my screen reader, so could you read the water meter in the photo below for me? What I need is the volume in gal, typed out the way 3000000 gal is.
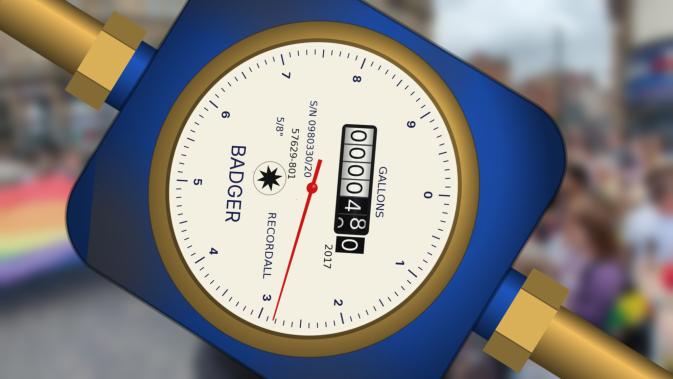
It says 482.8 gal
